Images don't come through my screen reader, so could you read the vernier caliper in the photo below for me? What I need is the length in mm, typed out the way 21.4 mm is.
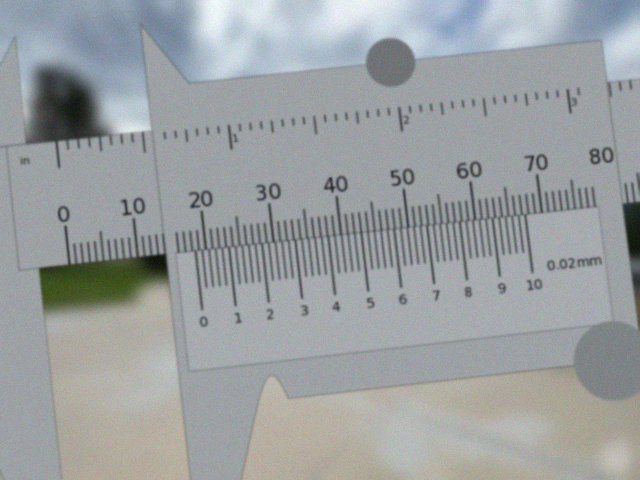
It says 18.5 mm
